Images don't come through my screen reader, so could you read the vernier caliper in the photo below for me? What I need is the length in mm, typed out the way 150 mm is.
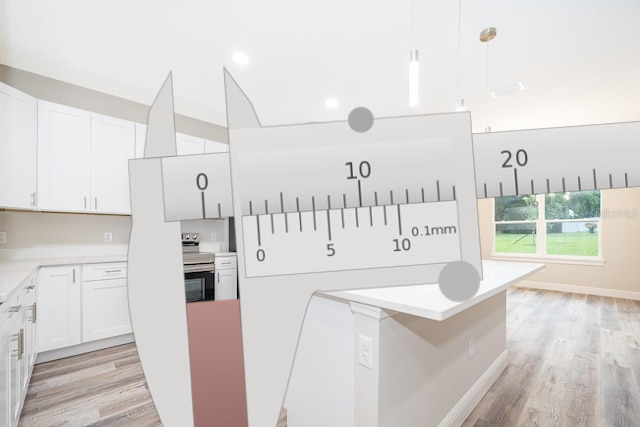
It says 3.4 mm
